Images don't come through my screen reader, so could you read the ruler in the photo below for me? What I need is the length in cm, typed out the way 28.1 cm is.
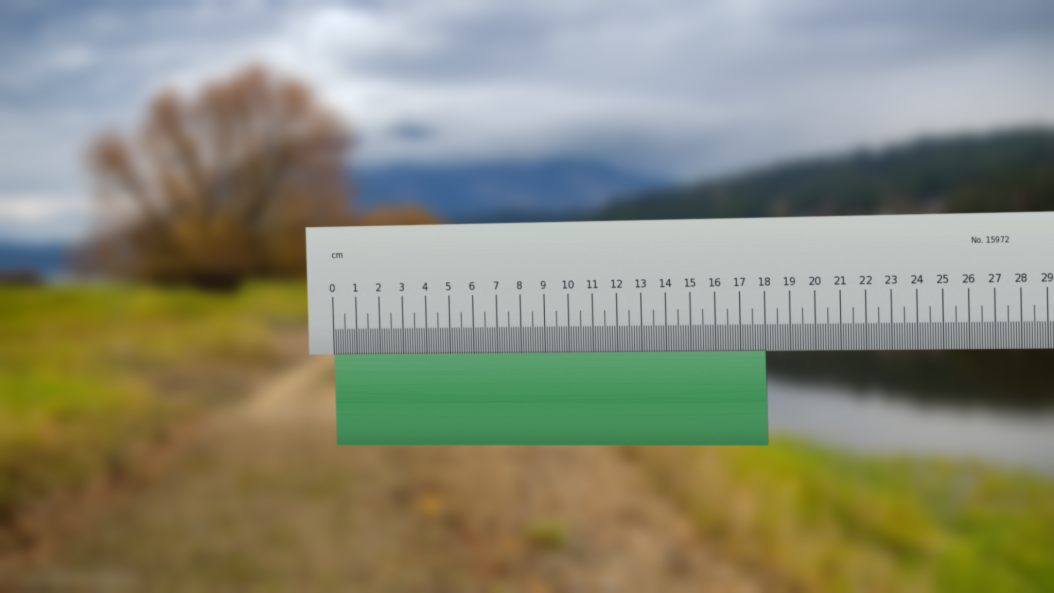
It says 18 cm
